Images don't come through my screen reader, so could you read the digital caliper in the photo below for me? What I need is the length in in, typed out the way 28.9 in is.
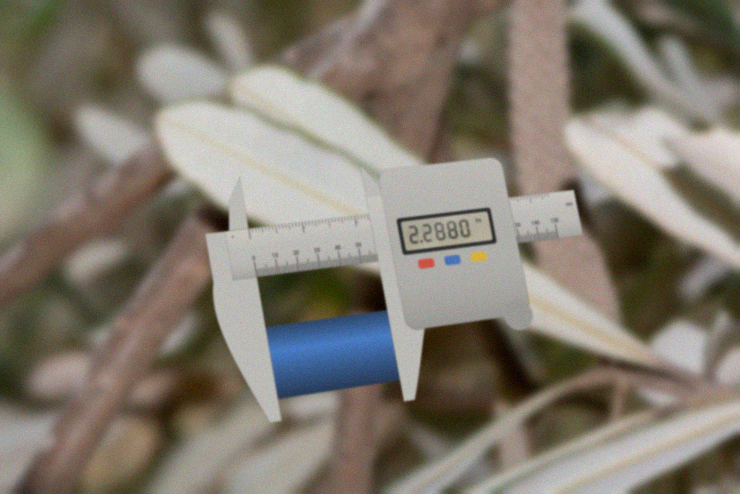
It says 2.2880 in
